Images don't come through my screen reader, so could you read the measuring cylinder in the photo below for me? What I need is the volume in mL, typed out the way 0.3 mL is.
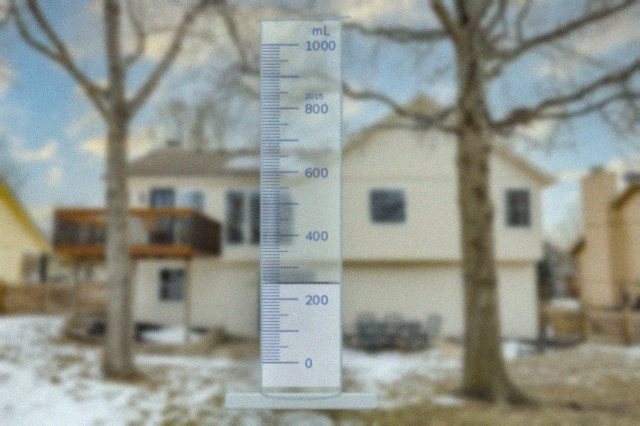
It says 250 mL
